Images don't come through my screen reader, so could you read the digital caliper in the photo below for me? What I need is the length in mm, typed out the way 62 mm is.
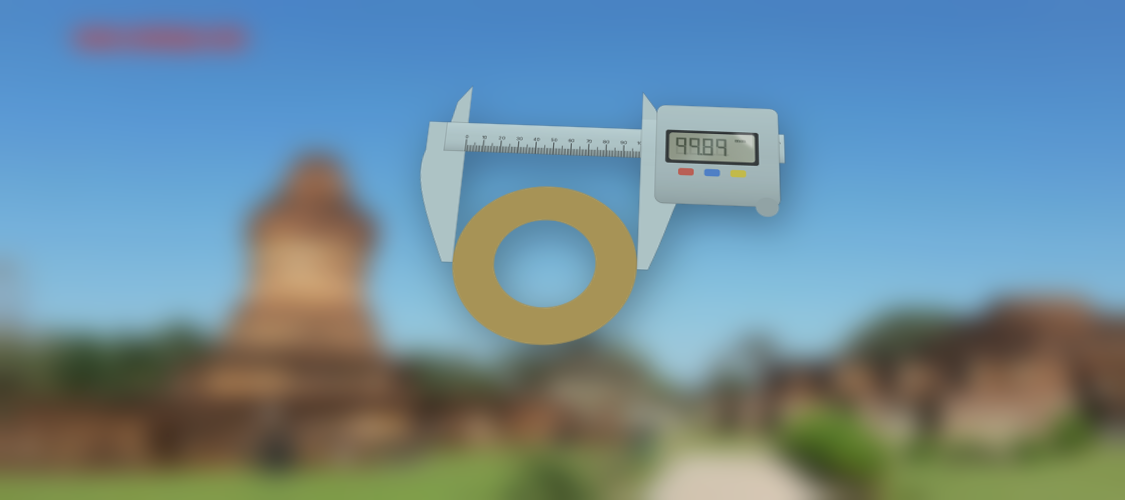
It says 99.89 mm
